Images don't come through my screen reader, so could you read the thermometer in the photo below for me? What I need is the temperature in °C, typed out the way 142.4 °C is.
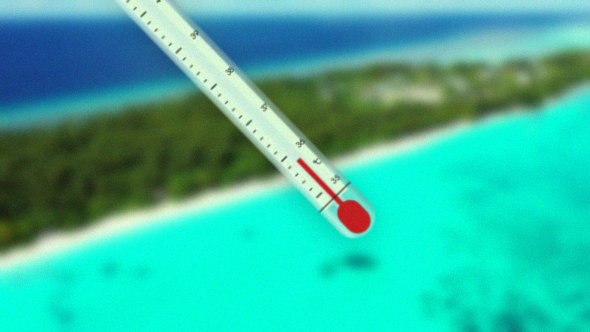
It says 35.8 °C
